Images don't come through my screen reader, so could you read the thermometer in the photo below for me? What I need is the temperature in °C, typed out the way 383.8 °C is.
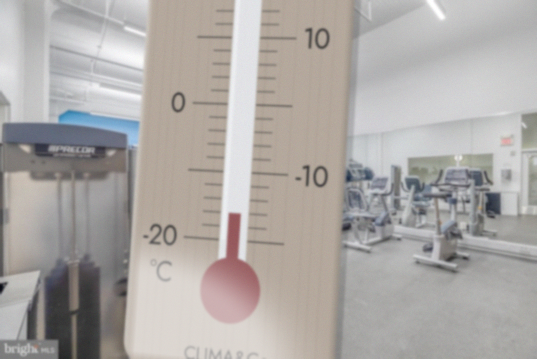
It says -16 °C
